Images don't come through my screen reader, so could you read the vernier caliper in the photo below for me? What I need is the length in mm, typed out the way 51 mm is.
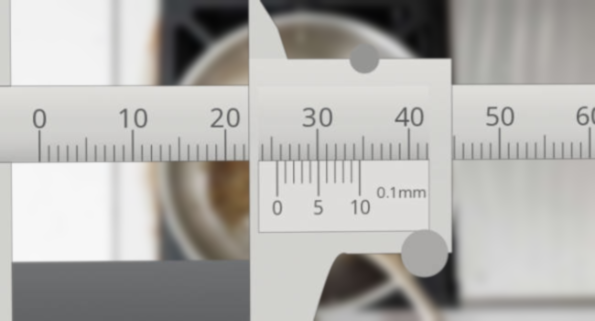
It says 25.6 mm
